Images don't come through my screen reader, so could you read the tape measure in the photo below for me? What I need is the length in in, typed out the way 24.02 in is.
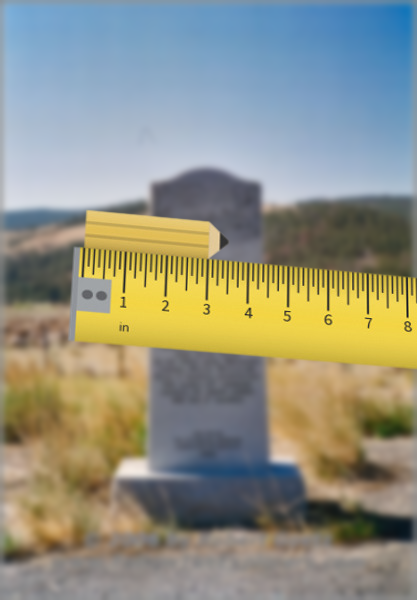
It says 3.5 in
